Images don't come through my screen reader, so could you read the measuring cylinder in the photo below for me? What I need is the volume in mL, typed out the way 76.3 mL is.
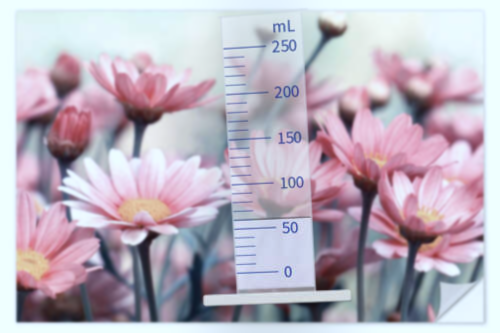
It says 60 mL
